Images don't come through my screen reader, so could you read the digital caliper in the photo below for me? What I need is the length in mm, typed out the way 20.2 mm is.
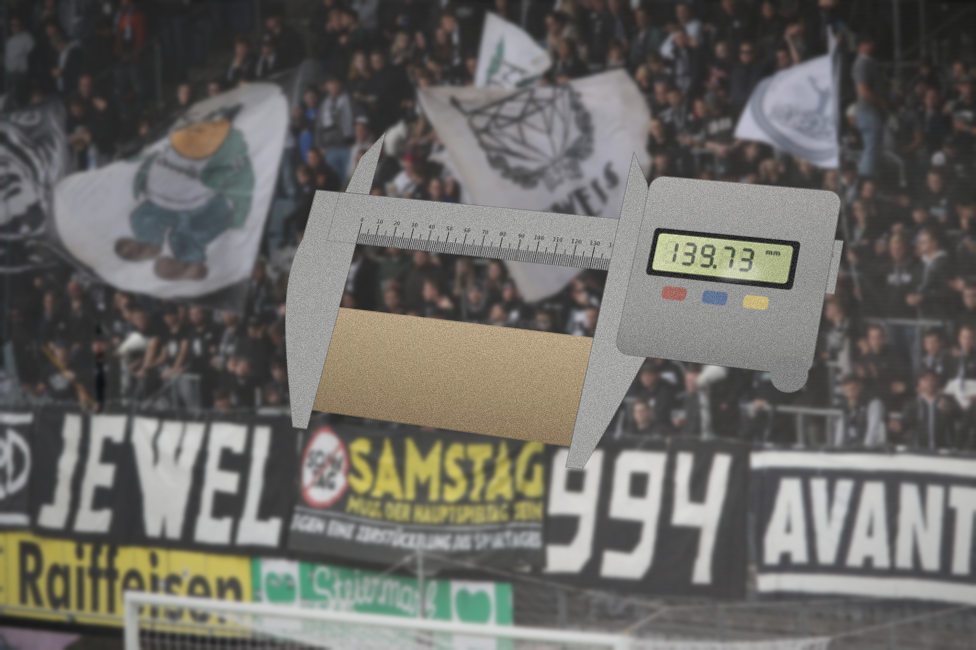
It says 139.73 mm
